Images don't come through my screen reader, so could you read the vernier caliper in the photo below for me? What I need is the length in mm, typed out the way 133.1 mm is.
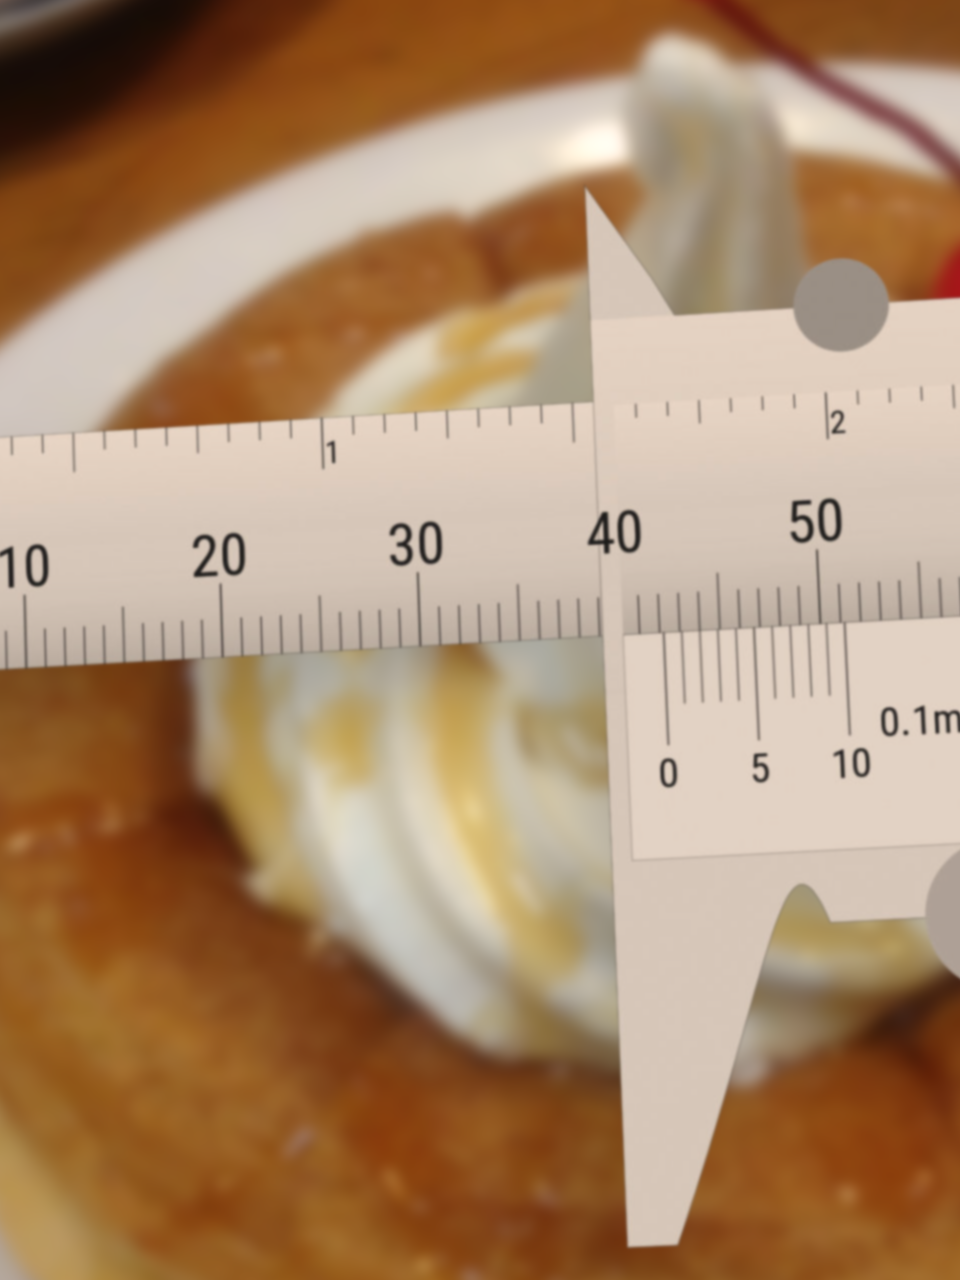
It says 42.2 mm
